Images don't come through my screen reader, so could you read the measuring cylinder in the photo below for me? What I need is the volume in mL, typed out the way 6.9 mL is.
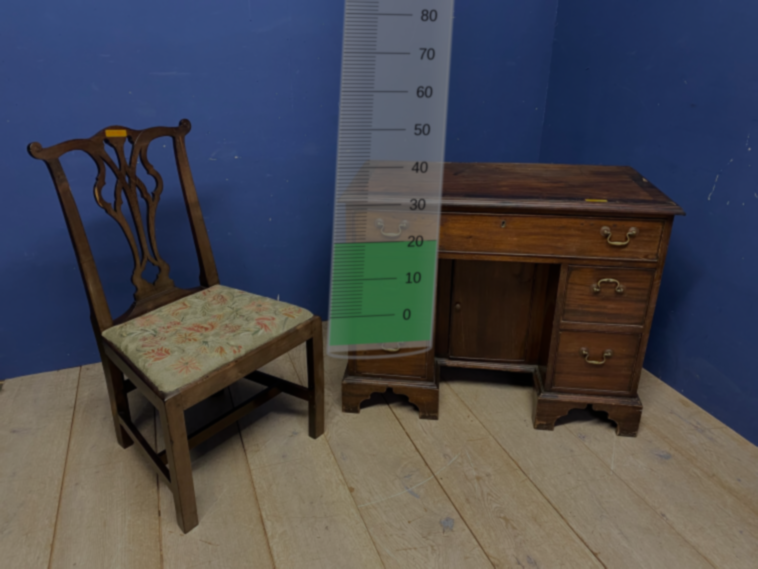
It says 20 mL
